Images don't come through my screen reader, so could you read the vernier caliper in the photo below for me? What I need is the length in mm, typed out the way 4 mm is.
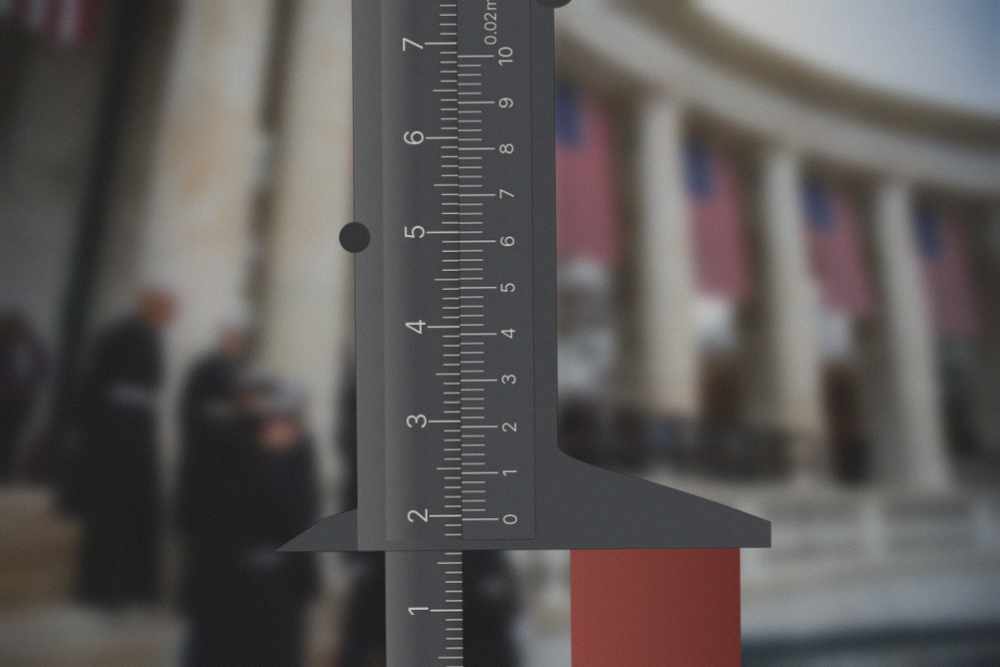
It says 19.6 mm
